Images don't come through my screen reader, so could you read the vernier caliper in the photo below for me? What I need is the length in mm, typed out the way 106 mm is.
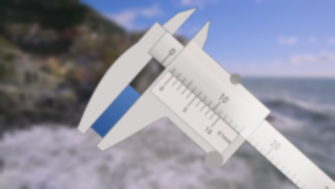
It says 2.4 mm
